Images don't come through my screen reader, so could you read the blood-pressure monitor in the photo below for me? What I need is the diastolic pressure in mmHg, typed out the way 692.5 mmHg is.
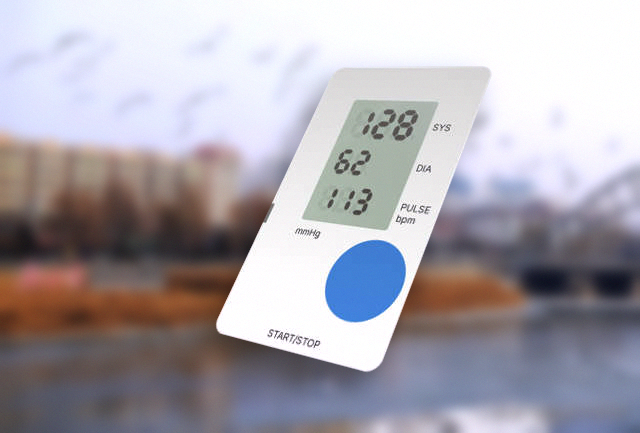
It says 62 mmHg
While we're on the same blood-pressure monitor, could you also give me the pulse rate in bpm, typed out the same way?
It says 113 bpm
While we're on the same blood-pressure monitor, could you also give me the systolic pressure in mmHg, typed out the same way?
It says 128 mmHg
